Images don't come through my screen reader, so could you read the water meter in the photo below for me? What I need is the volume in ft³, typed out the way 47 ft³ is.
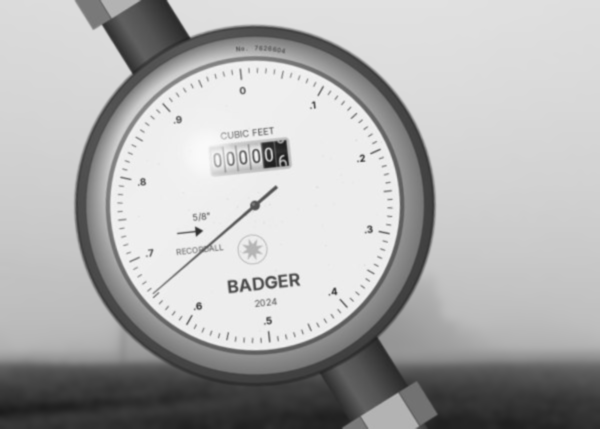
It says 5.65 ft³
